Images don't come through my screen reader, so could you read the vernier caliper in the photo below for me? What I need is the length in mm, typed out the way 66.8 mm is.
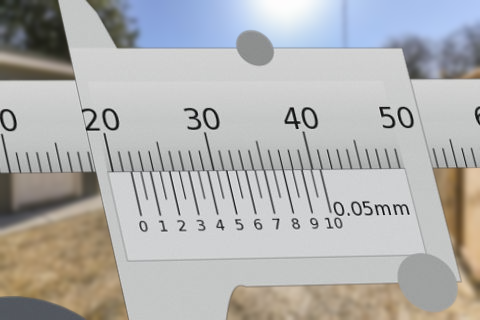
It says 21.8 mm
